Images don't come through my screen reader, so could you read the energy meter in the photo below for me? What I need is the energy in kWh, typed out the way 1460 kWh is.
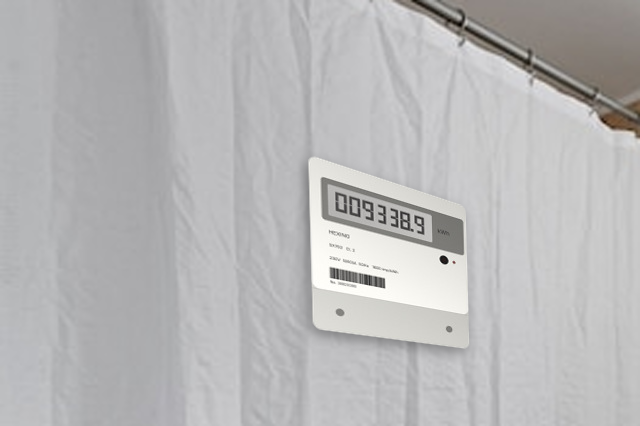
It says 9338.9 kWh
